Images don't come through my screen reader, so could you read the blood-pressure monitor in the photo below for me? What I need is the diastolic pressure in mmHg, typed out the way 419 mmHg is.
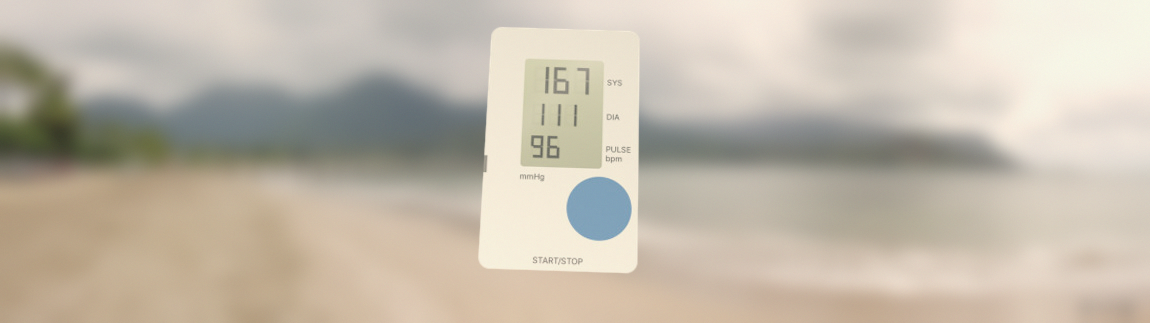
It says 111 mmHg
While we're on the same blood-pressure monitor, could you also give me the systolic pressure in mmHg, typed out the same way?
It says 167 mmHg
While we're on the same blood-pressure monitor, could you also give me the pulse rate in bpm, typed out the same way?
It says 96 bpm
